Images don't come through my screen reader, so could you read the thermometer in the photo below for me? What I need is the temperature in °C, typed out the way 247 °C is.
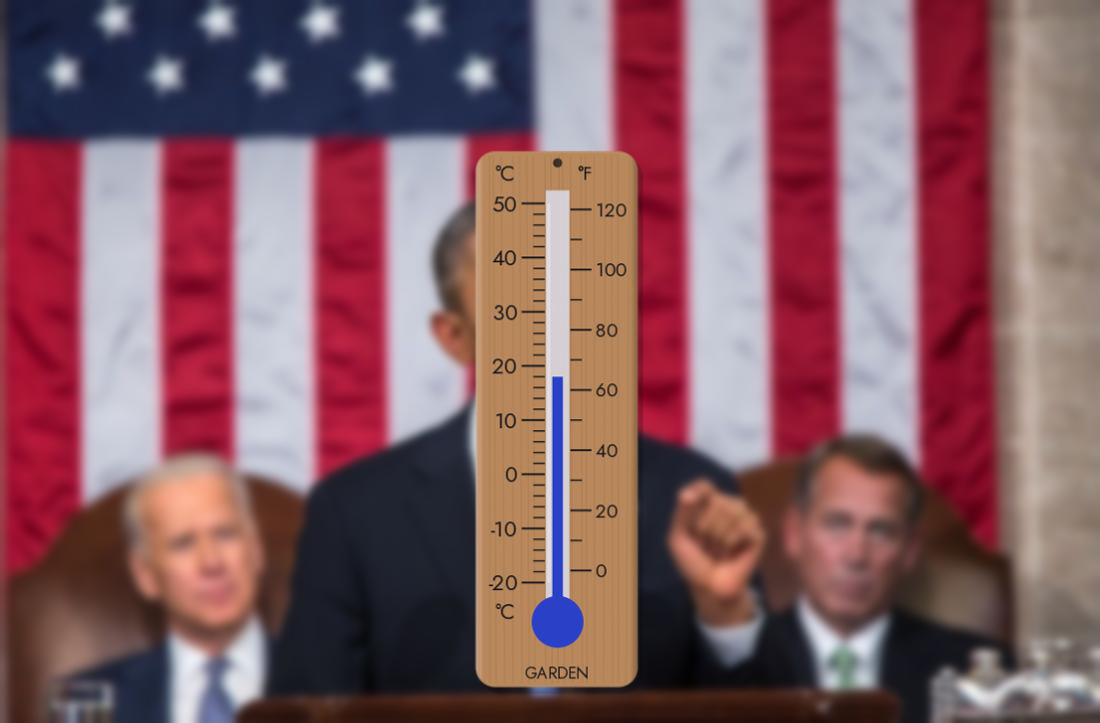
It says 18 °C
